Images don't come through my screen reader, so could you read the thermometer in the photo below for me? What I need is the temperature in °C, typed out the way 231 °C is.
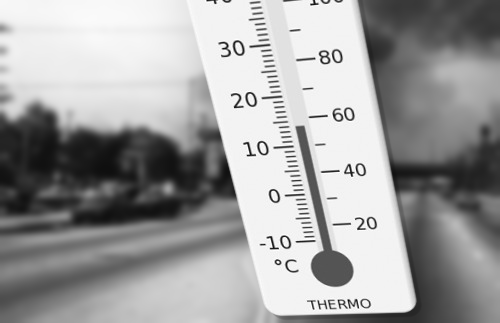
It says 14 °C
